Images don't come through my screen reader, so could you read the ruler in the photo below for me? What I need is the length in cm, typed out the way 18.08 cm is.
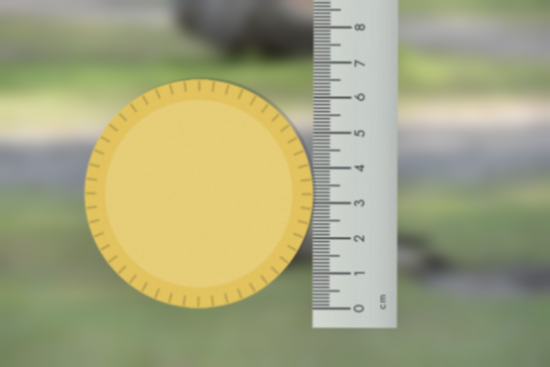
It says 6.5 cm
